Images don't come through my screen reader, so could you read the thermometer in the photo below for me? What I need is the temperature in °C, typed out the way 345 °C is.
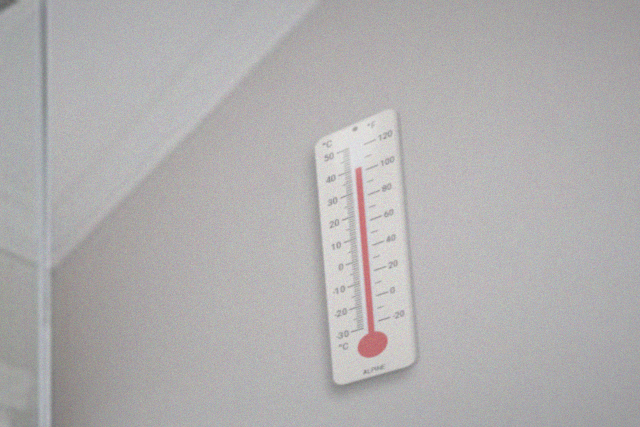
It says 40 °C
